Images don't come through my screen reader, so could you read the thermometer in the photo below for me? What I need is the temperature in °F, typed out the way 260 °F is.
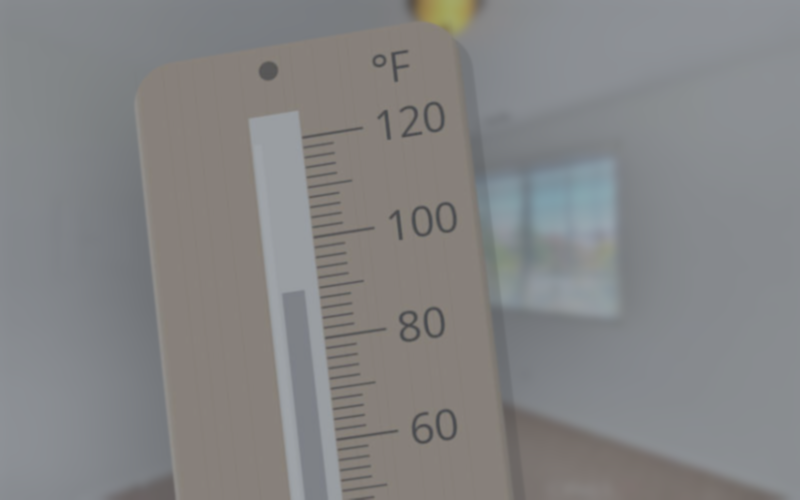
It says 90 °F
